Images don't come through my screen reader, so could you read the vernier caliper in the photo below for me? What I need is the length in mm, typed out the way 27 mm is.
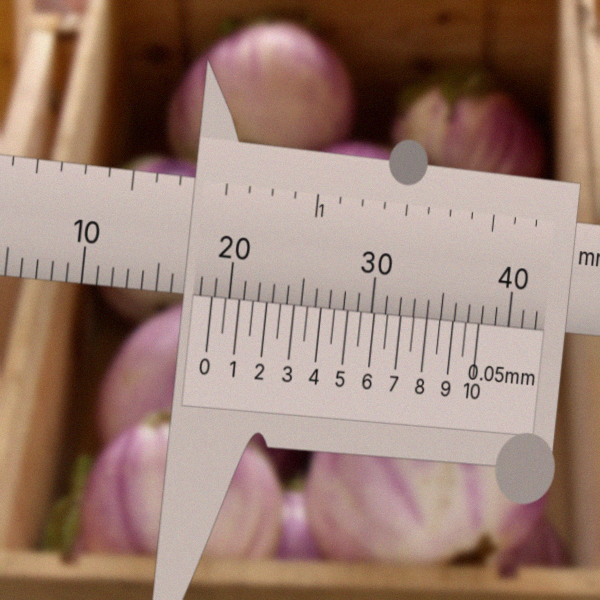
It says 18.8 mm
